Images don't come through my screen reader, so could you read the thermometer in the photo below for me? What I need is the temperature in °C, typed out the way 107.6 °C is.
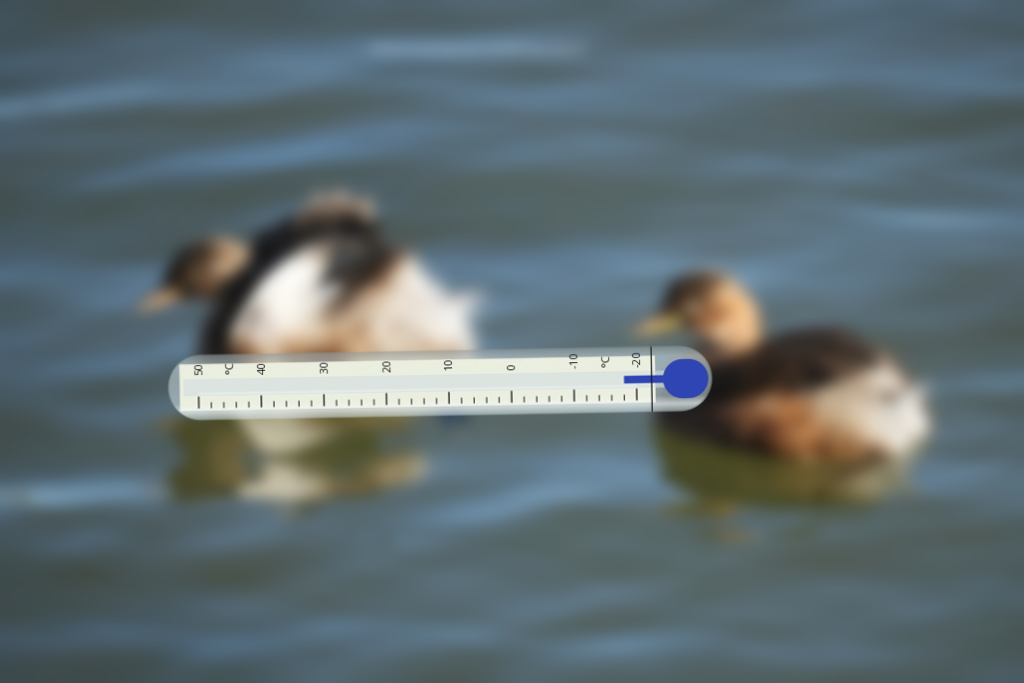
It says -18 °C
